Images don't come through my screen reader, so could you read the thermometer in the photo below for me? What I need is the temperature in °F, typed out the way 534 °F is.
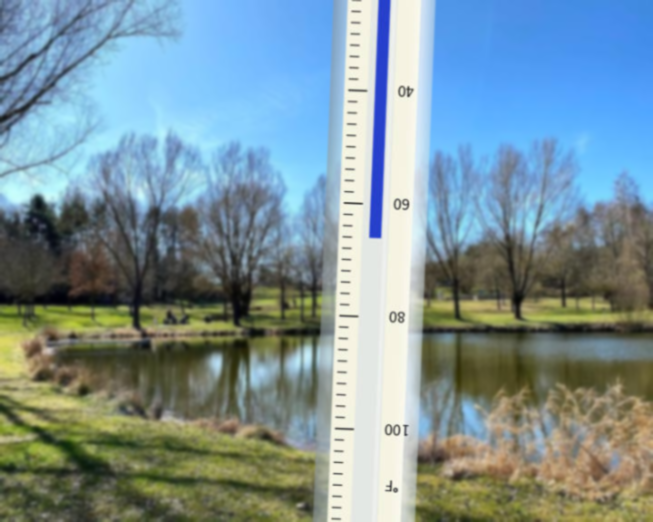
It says 66 °F
